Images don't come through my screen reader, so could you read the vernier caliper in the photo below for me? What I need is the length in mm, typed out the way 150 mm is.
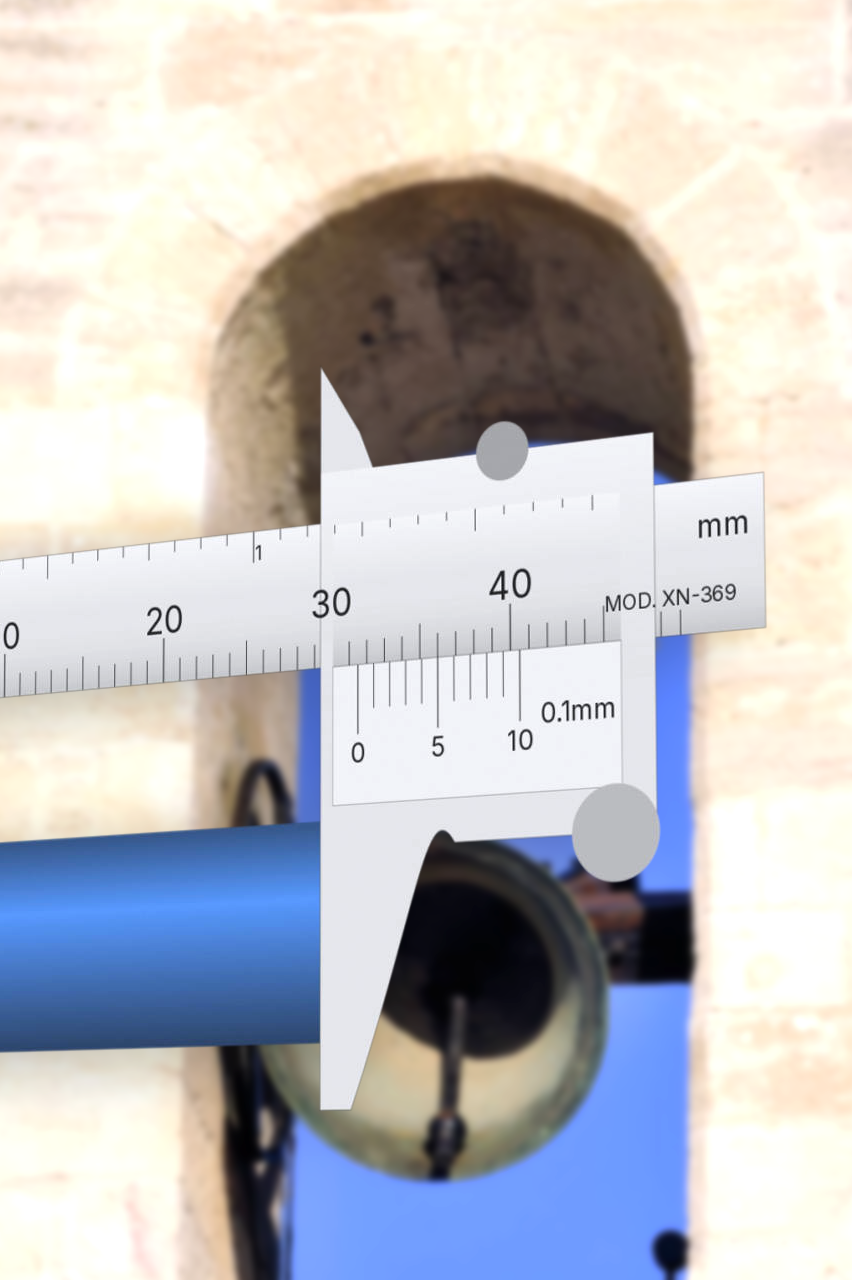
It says 31.5 mm
